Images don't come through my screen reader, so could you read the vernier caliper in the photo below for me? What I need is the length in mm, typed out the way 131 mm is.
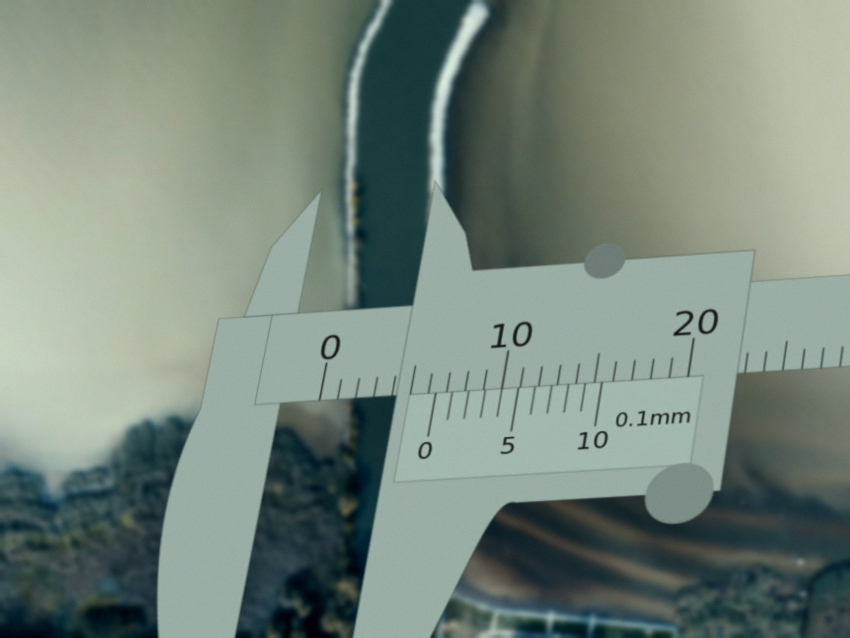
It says 6.4 mm
